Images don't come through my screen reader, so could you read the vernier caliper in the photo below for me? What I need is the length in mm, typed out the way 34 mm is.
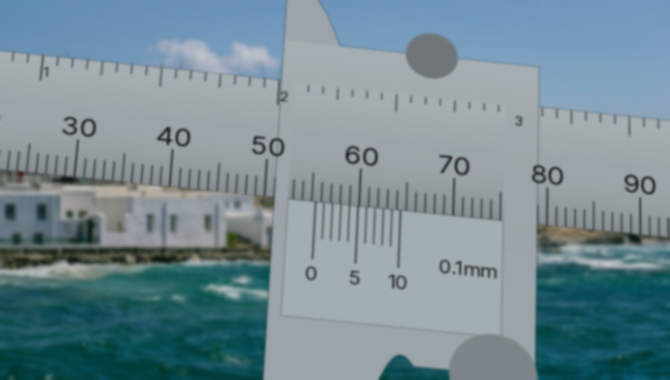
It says 55.4 mm
